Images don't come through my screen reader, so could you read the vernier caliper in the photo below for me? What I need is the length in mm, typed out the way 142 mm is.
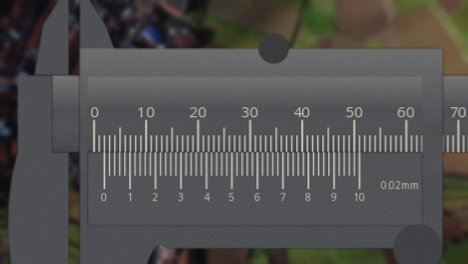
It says 2.0 mm
